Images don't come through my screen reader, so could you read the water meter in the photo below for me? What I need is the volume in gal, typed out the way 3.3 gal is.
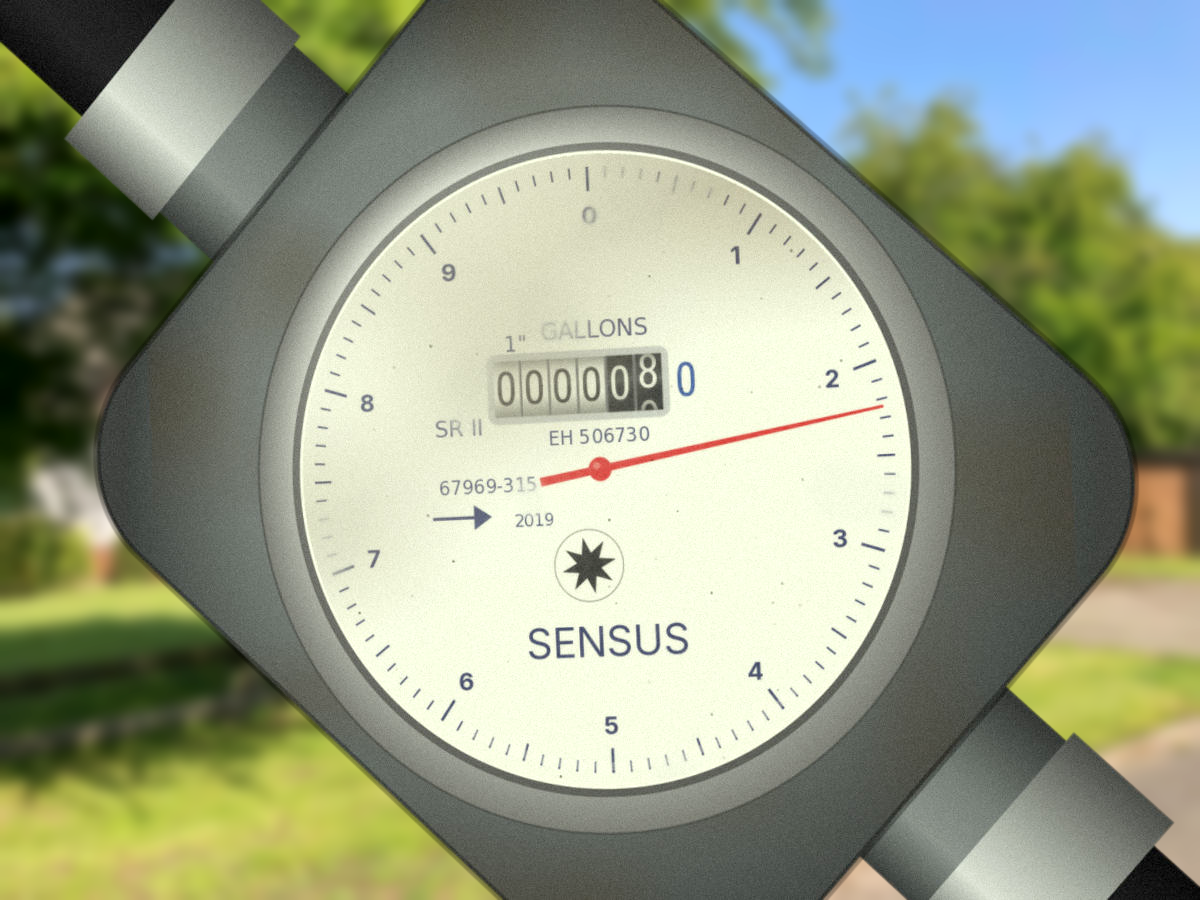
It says 82.2 gal
